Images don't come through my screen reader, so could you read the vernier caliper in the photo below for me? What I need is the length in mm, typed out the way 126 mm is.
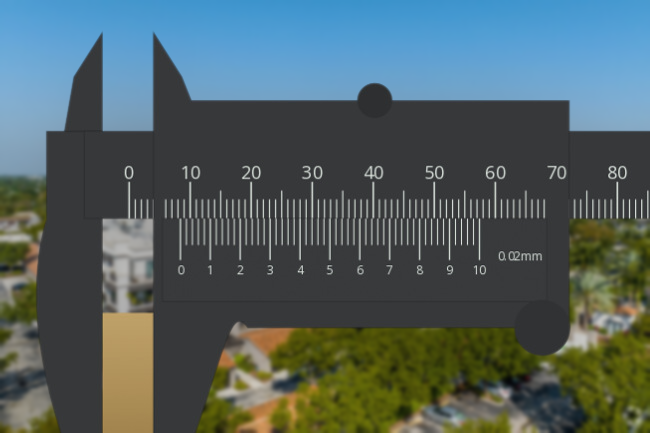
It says 8.4 mm
